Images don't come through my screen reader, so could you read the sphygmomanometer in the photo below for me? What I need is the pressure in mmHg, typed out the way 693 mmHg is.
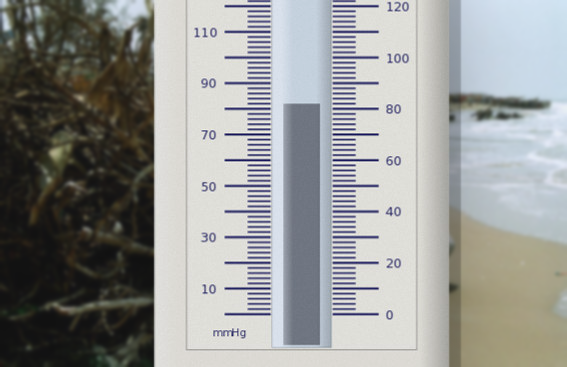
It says 82 mmHg
